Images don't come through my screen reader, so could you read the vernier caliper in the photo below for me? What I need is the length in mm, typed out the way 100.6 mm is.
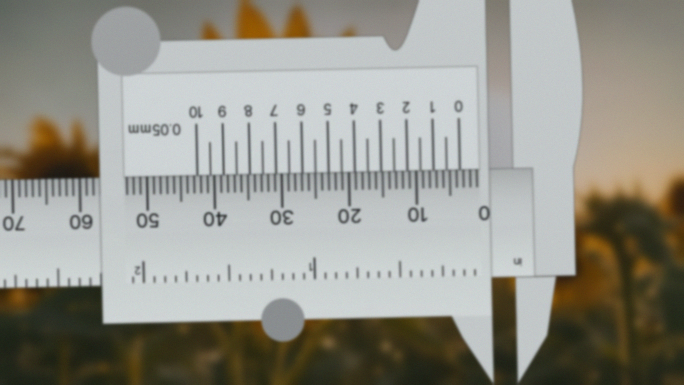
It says 3.5 mm
